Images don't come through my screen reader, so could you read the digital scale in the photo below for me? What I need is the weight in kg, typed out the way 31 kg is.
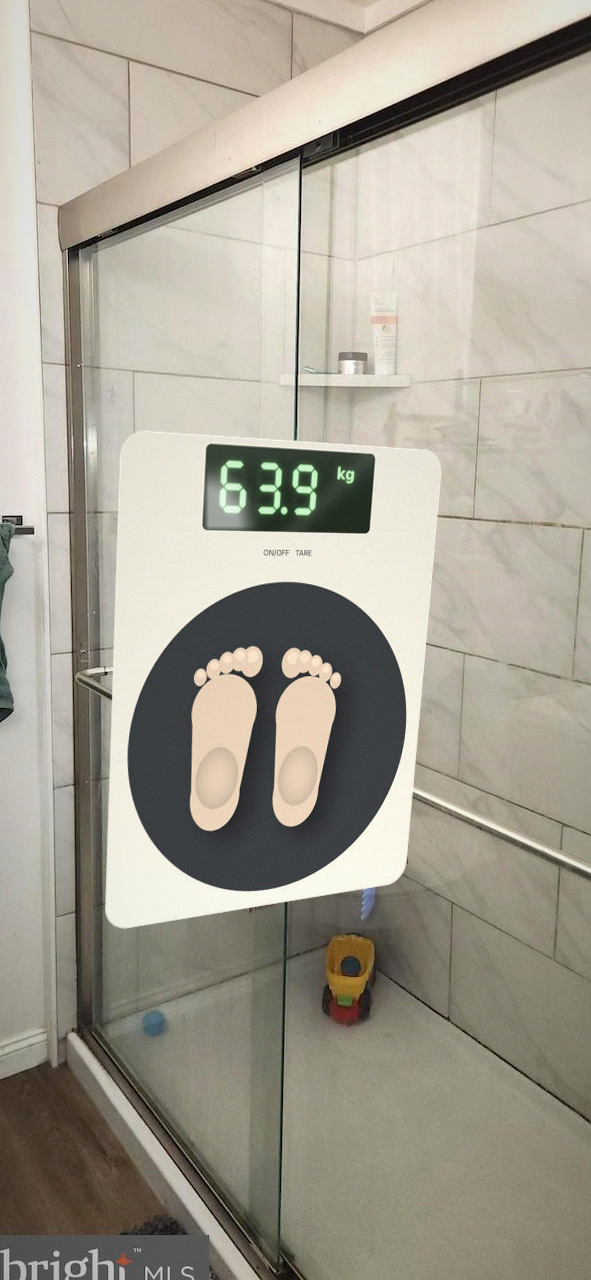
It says 63.9 kg
